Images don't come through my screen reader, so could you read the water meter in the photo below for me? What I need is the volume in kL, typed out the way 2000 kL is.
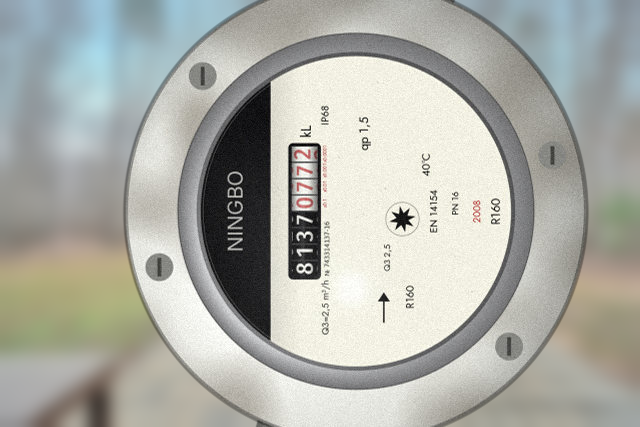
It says 8137.0772 kL
